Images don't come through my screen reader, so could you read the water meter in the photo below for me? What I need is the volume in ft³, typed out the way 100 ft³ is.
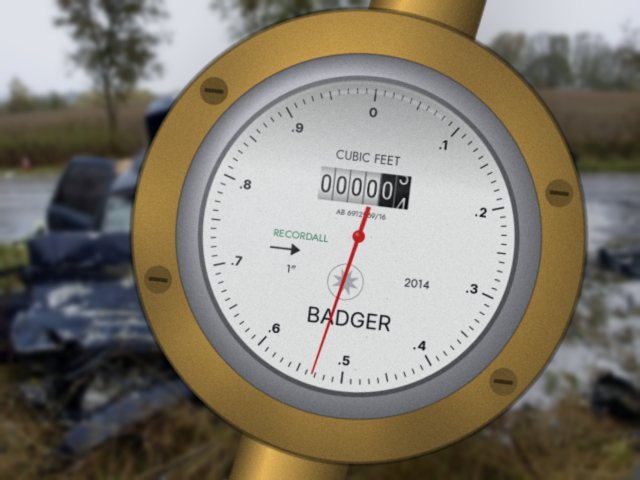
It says 3.53 ft³
